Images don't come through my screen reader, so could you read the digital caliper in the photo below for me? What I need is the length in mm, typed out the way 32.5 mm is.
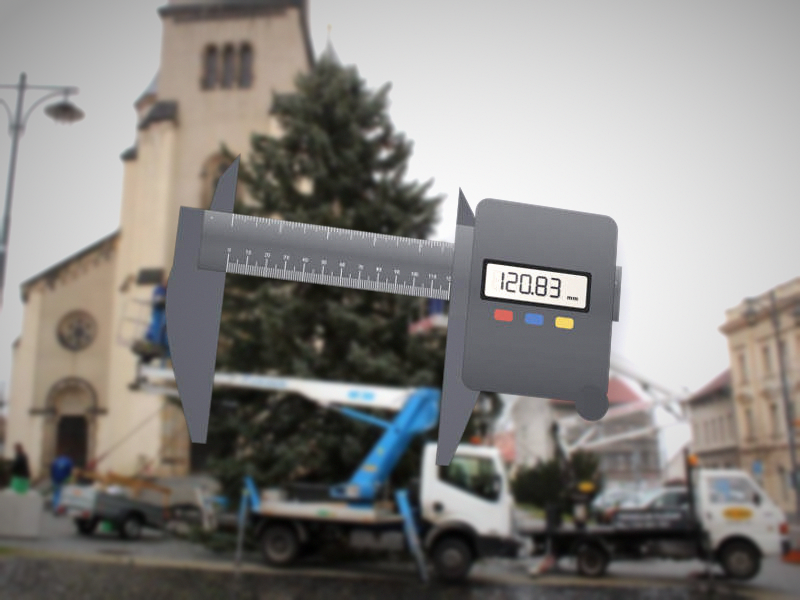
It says 120.83 mm
